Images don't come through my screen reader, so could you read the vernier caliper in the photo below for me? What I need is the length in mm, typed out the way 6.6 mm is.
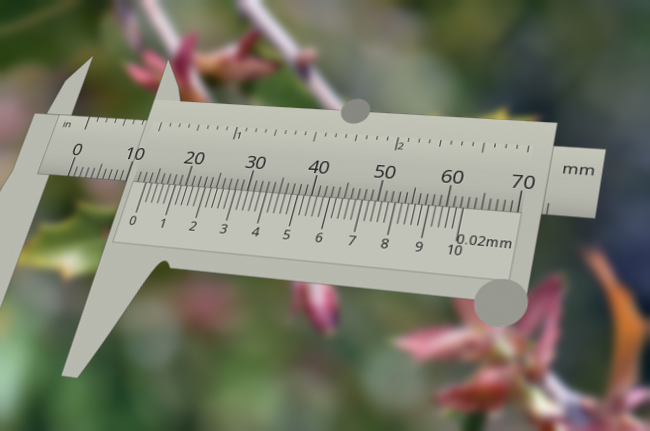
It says 13.4 mm
